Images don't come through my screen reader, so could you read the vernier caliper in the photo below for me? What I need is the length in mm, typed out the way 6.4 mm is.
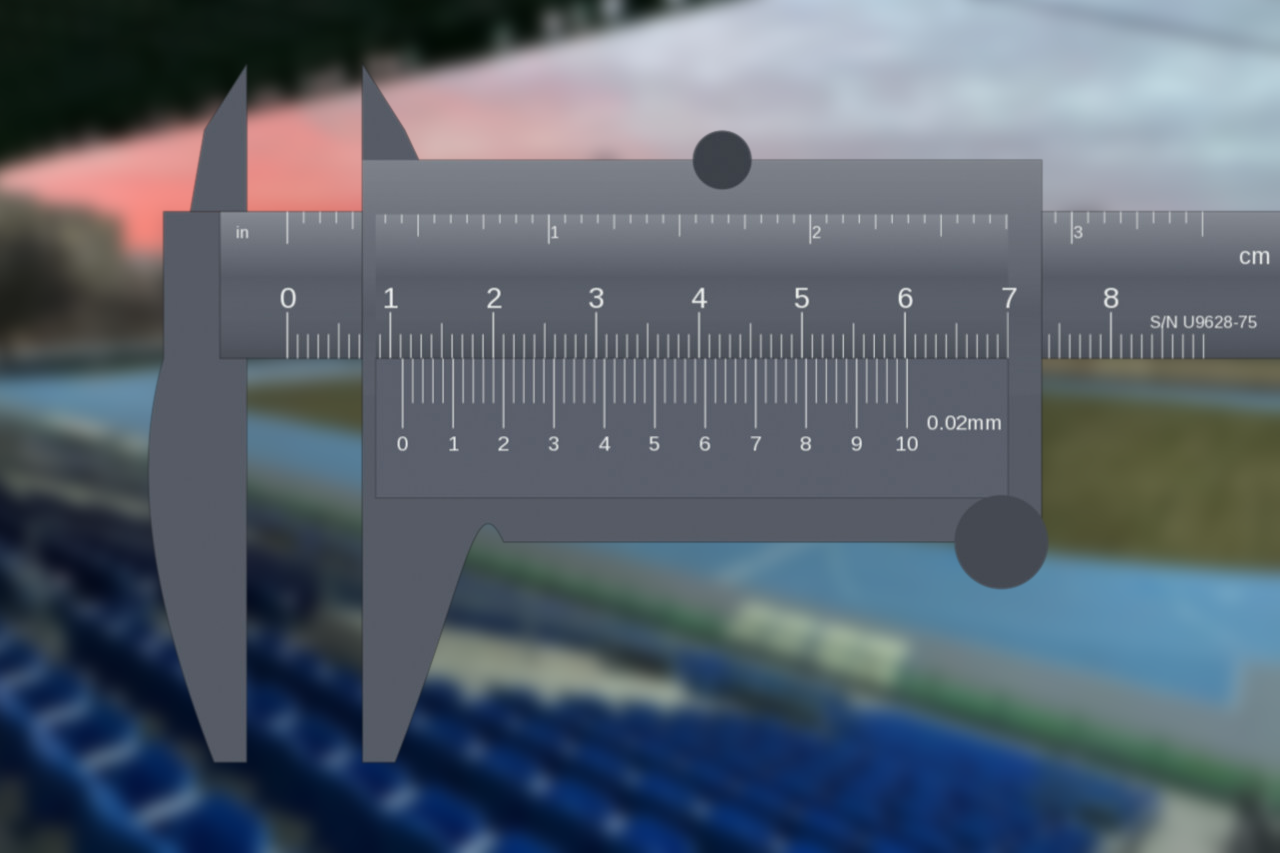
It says 11.2 mm
